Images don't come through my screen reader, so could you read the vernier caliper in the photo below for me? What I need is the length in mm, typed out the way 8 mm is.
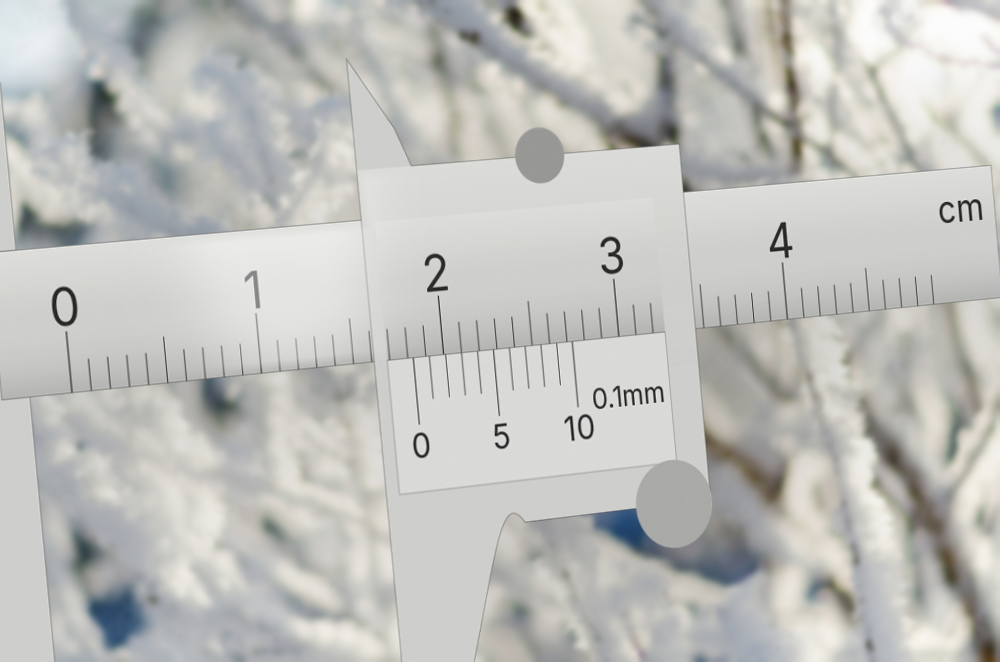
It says 18.3 mm
